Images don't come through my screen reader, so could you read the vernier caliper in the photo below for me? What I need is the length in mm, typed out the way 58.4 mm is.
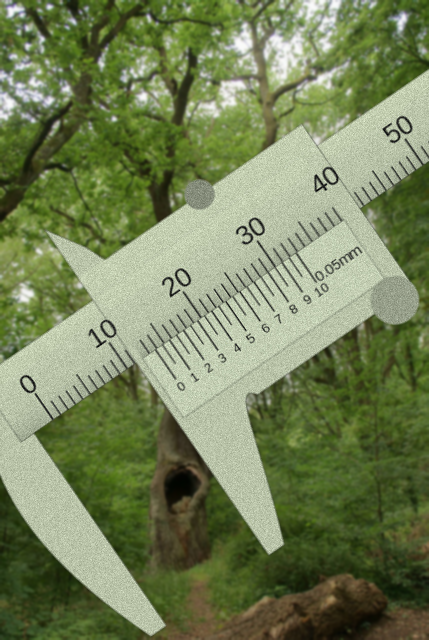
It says 13.8 mm
